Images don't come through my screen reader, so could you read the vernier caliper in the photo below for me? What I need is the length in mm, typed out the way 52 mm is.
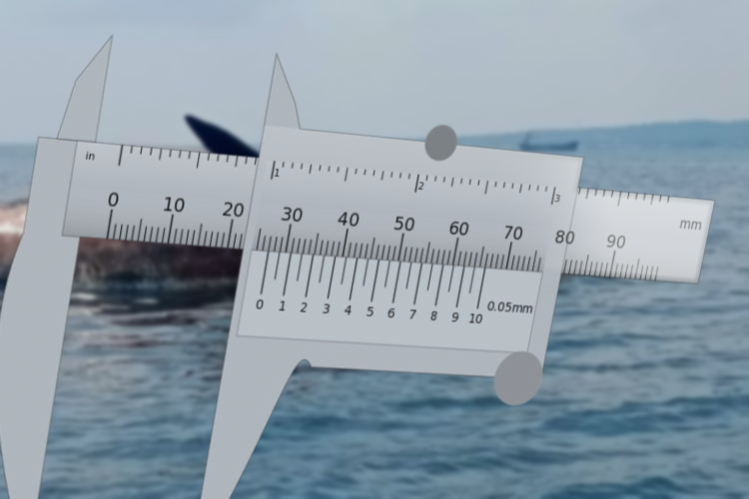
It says 27.0 mm
